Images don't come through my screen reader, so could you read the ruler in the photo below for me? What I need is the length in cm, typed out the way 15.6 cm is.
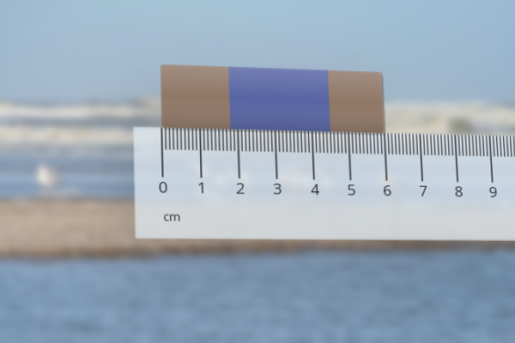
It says 6 cm
